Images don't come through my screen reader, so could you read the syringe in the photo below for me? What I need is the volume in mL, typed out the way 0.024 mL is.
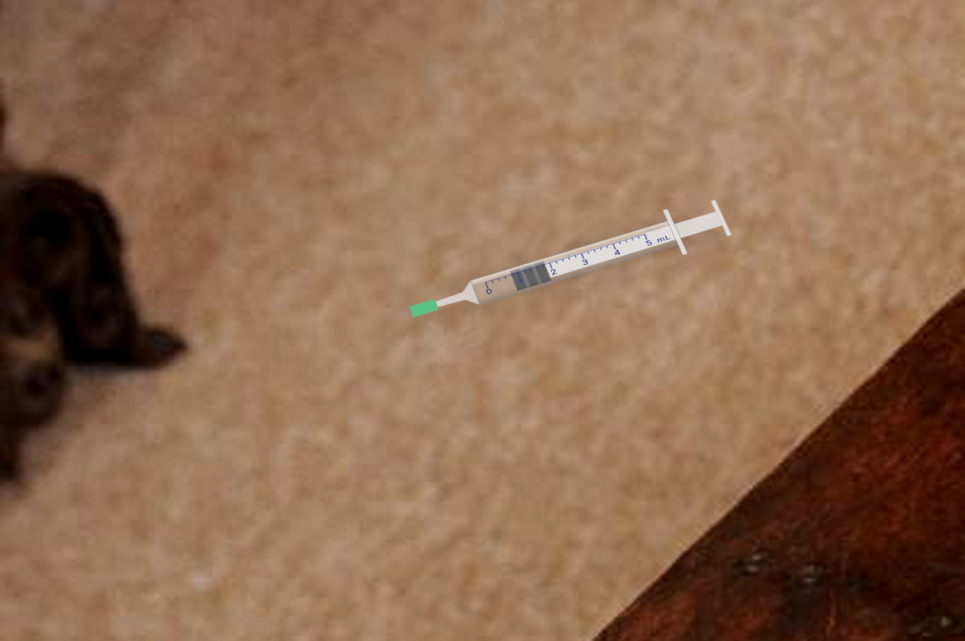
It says 0.8 mL
